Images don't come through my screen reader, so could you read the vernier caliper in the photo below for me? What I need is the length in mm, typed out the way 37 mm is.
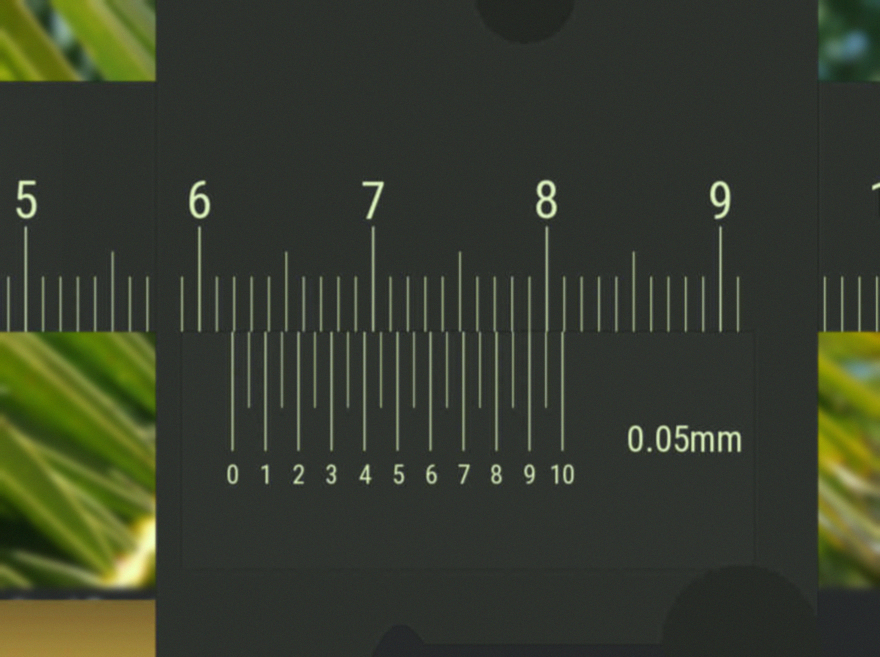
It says 61.9 mm
